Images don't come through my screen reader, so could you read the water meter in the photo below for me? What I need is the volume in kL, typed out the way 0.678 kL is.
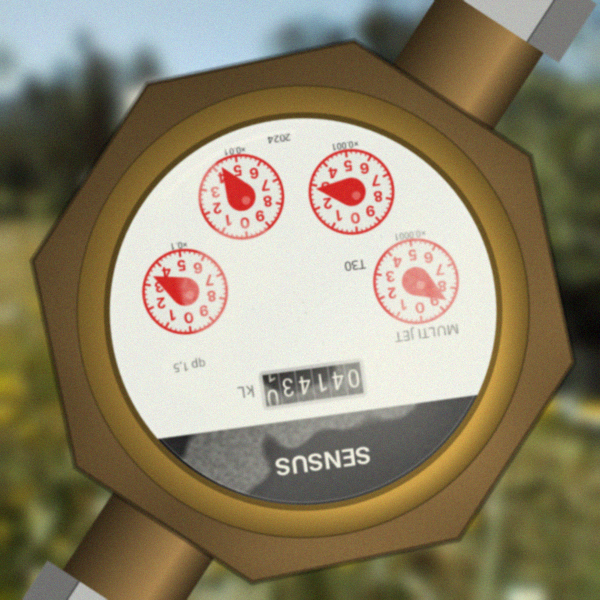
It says 41430.3428 kL
